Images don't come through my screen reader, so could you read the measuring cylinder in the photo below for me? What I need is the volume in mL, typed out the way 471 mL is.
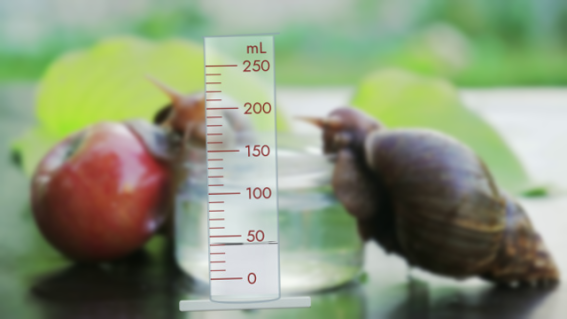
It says 40 mL
